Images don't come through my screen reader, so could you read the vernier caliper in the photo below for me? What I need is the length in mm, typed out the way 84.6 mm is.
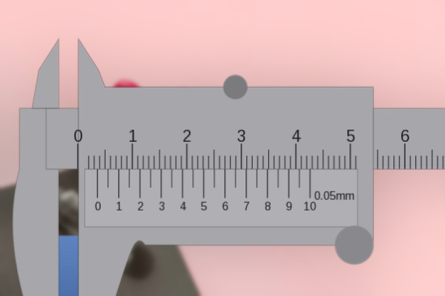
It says 3.6 mm
